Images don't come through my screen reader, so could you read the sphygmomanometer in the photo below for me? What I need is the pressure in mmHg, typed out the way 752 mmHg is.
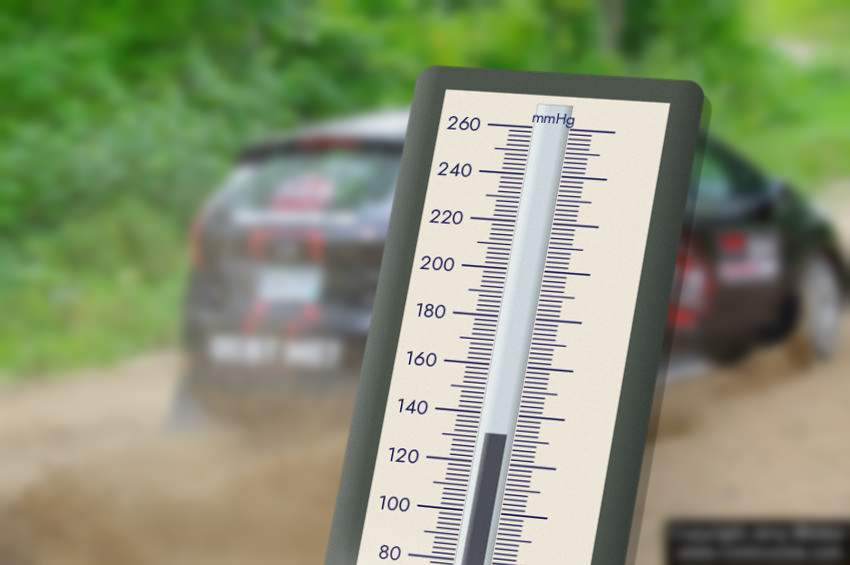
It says 132 mmHg
